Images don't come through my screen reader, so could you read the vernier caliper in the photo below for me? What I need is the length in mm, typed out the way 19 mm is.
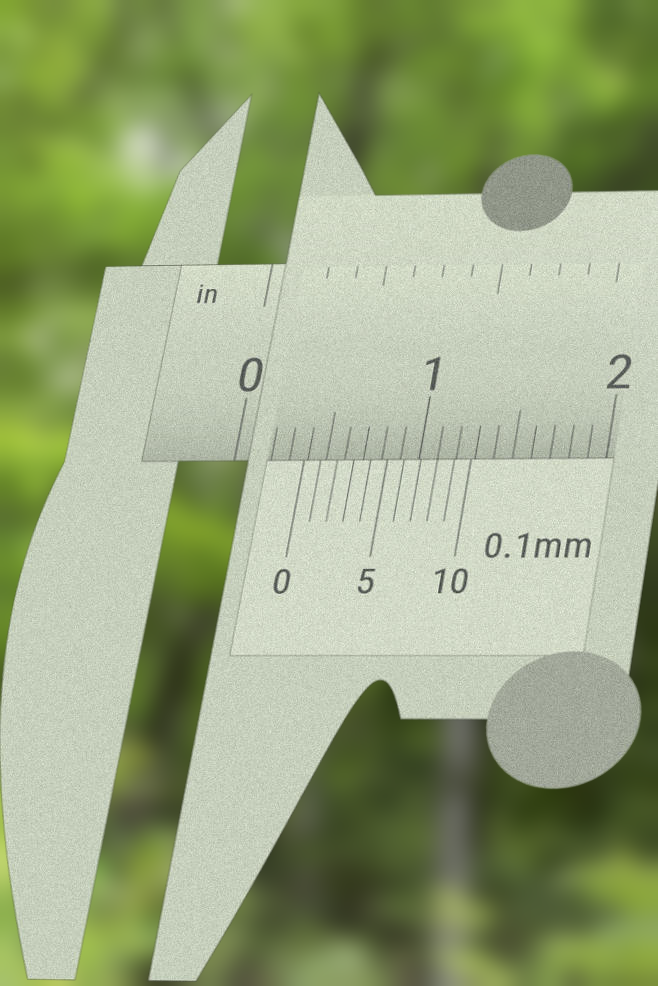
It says 3.8 mm
